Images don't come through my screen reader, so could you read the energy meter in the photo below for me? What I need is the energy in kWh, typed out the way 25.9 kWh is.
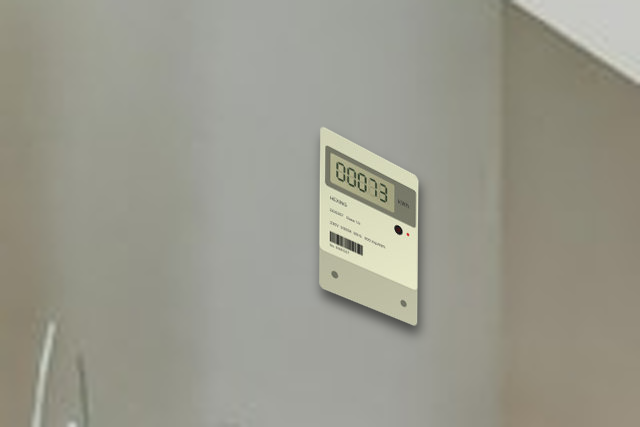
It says 73 kWh
